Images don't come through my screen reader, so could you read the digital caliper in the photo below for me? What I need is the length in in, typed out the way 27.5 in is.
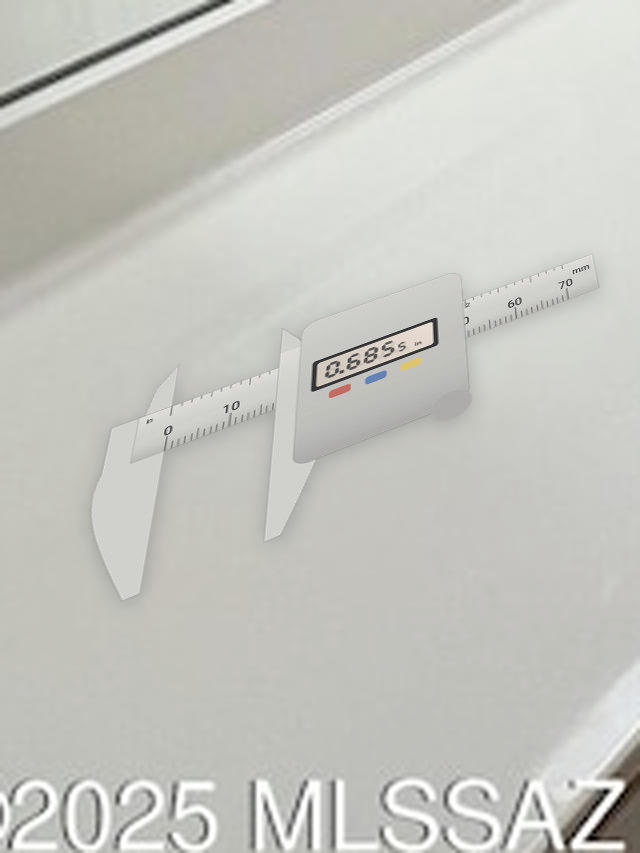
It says 0.6855 in
